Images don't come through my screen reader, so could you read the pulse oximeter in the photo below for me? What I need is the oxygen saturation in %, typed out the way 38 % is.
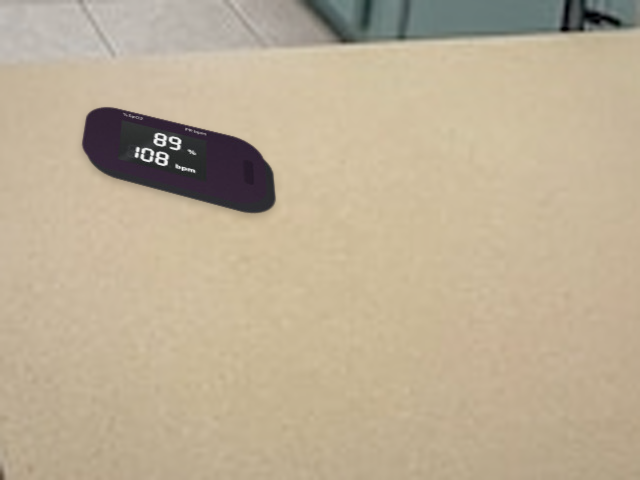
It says 89 %
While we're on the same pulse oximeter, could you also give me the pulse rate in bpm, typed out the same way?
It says 108 bpm
